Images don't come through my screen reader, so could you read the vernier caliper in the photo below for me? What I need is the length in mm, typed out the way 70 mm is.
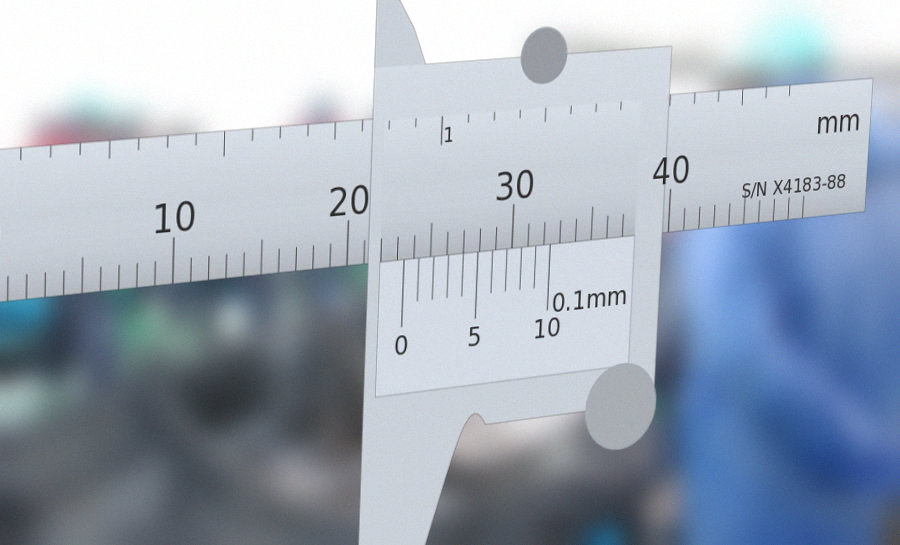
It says 23.4 mm
